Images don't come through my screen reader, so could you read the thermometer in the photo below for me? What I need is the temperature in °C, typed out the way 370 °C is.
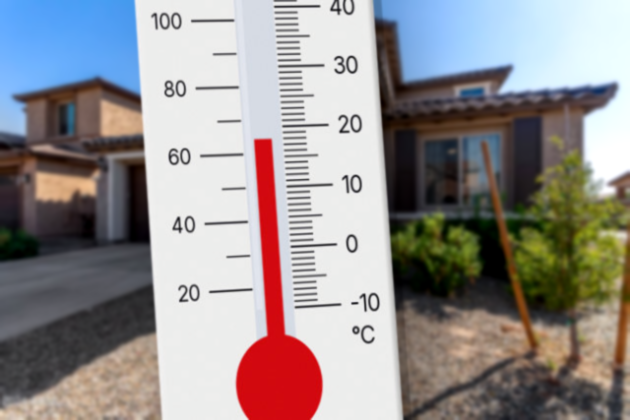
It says 18 °C
